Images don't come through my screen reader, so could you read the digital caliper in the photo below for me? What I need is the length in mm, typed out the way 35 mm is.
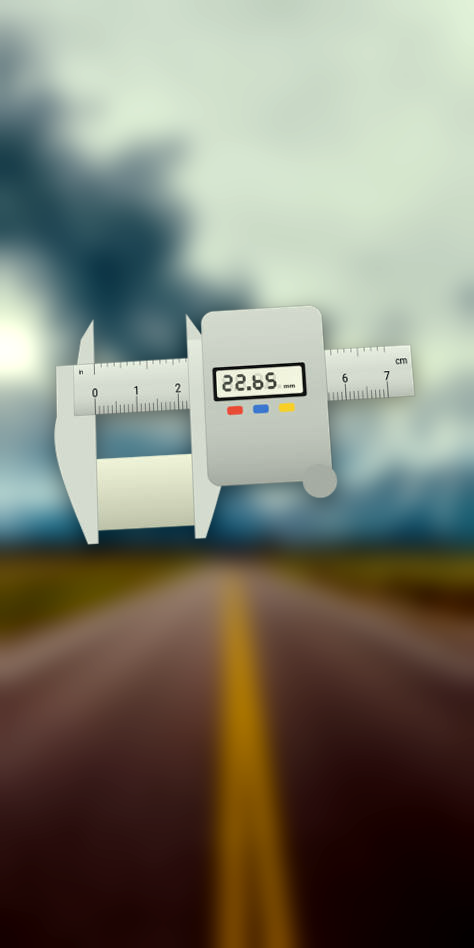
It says 22.65 mm
